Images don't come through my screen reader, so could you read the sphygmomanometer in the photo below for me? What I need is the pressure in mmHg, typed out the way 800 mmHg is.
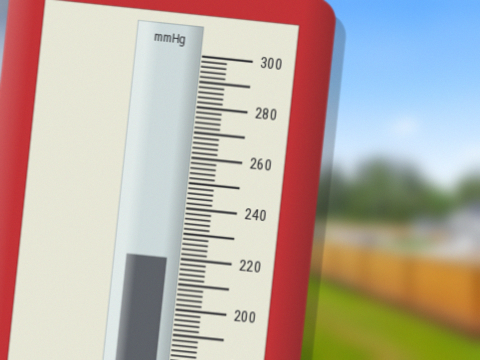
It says 220 mmHg
